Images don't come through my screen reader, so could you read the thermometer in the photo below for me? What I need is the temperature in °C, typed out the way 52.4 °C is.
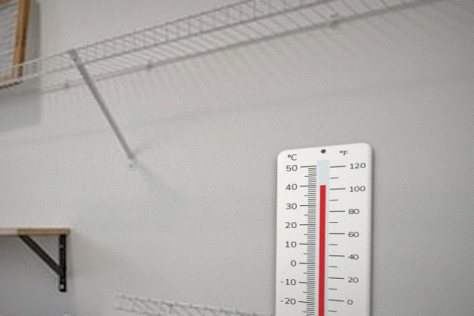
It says 40 °C
